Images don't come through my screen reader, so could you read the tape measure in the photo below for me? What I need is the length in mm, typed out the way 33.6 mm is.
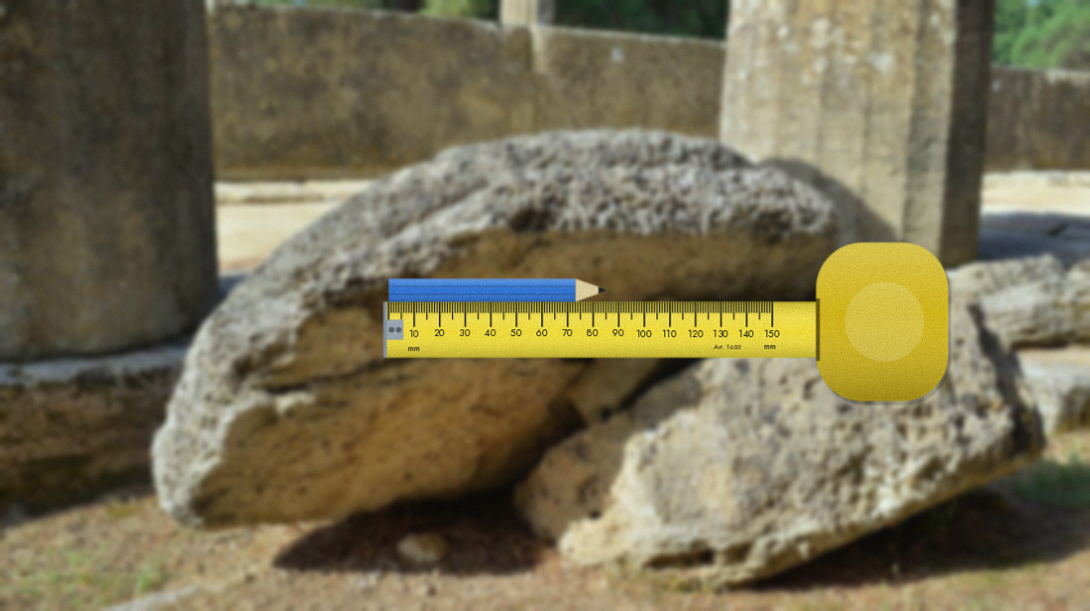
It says 85 mm
